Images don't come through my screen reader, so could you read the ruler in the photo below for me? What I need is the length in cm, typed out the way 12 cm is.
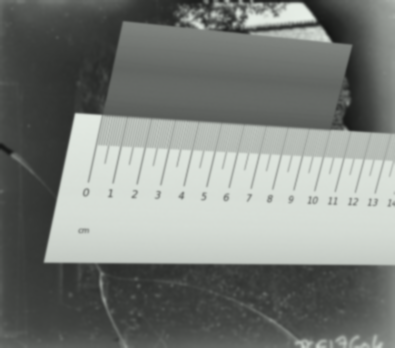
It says 10 cm
